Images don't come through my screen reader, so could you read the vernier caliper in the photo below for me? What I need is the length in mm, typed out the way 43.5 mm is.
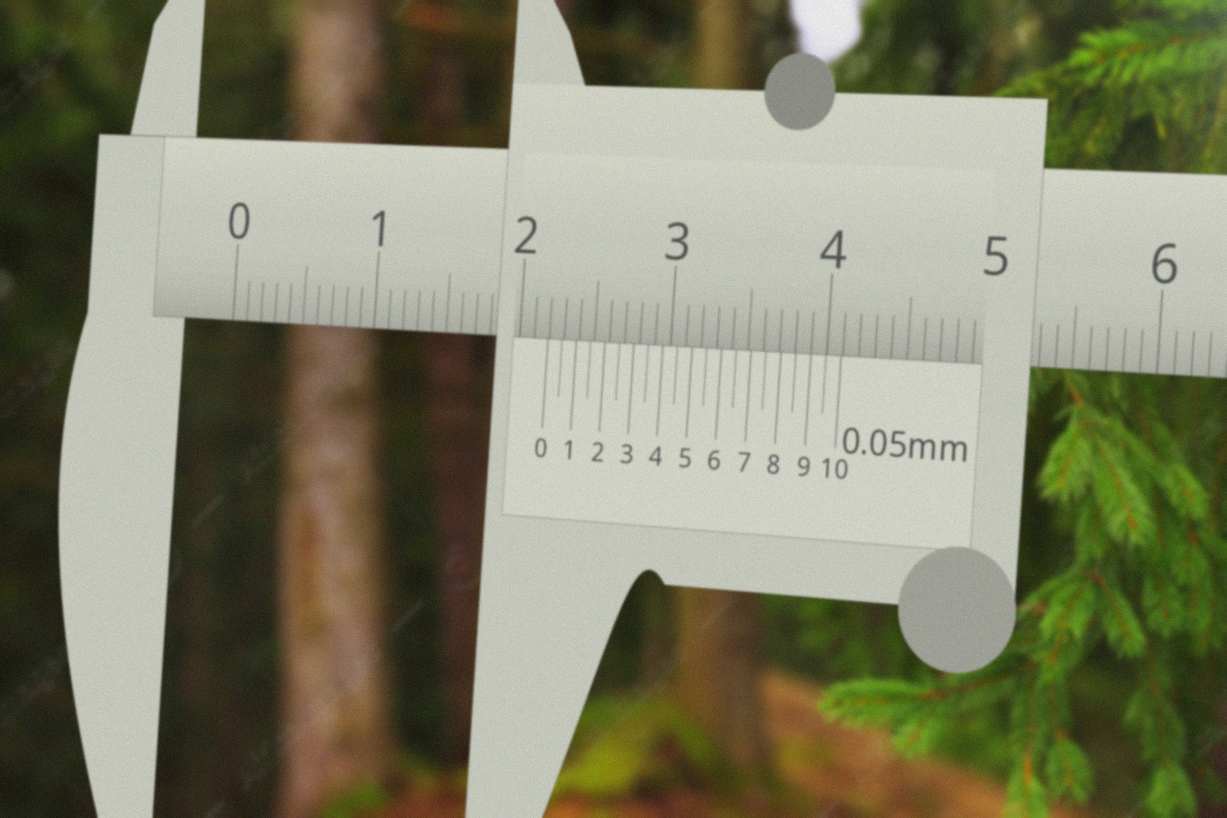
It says 21.9 mm
